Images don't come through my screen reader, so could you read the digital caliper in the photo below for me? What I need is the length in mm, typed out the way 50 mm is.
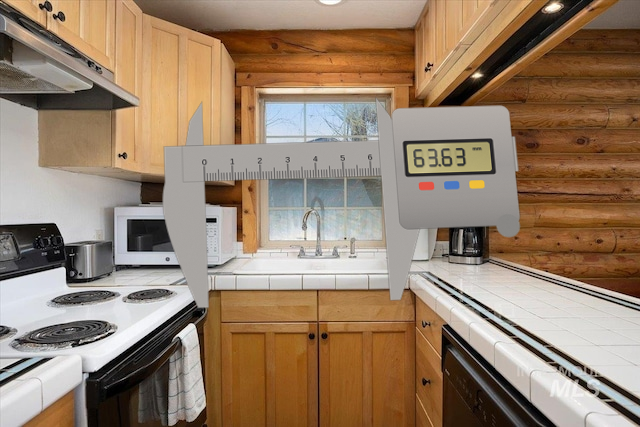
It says 63.63 mm
